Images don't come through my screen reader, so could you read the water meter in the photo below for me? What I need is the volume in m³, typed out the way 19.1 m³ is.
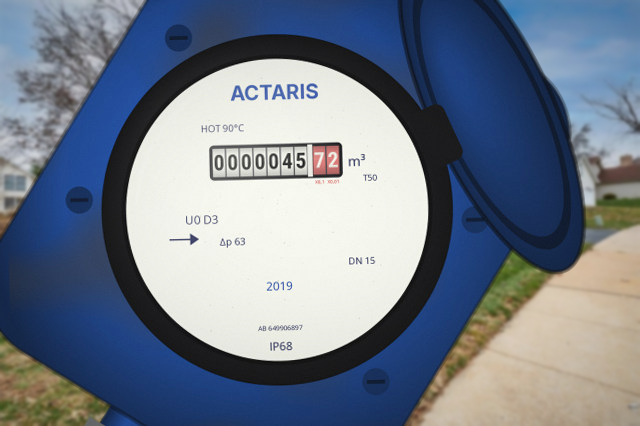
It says 45.72 m³
